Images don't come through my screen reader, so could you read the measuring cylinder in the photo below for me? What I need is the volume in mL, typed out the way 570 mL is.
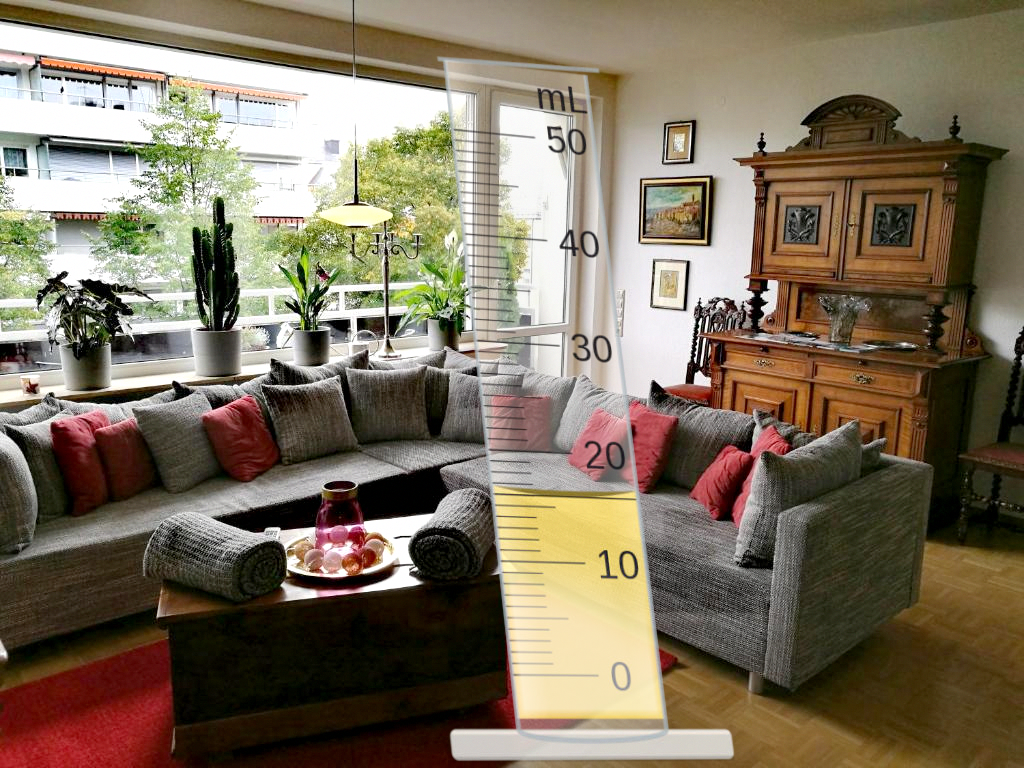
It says 16 mL
